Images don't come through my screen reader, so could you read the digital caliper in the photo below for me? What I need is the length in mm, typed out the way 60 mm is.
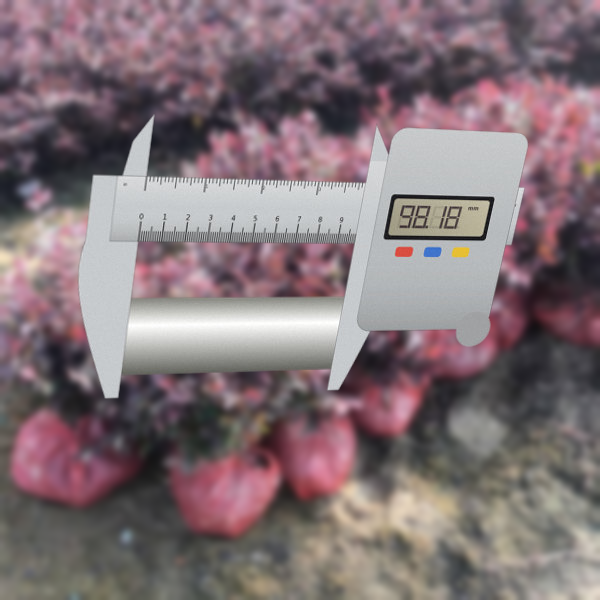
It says 98.18 mm
